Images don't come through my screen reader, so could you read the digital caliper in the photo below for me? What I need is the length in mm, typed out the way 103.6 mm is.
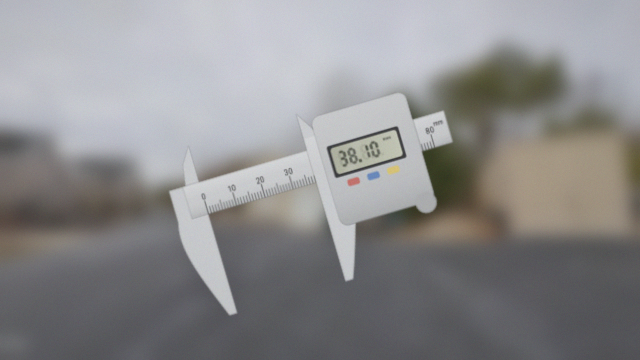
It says 38.10 mm
